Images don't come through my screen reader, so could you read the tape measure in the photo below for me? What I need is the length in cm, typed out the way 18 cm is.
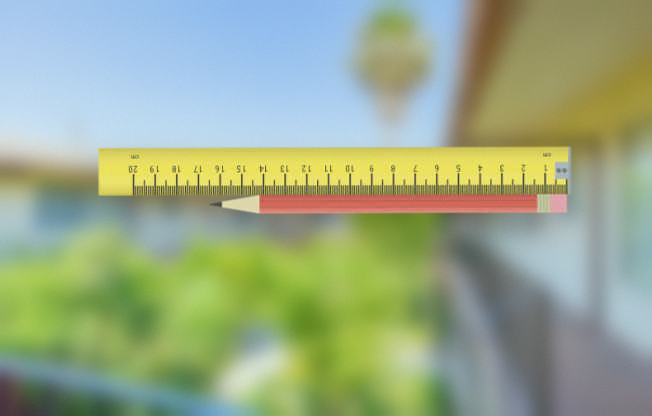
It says 16.5 cm
